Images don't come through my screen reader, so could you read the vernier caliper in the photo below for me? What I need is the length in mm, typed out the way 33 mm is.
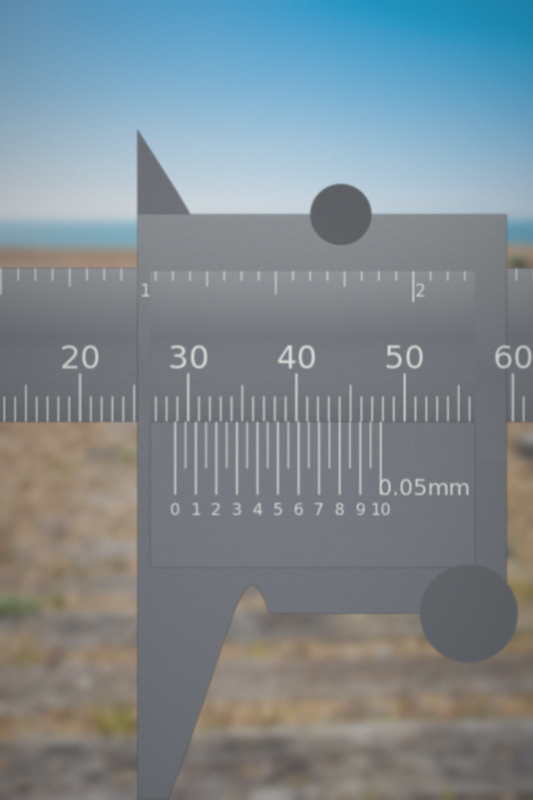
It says 28.8 mm
